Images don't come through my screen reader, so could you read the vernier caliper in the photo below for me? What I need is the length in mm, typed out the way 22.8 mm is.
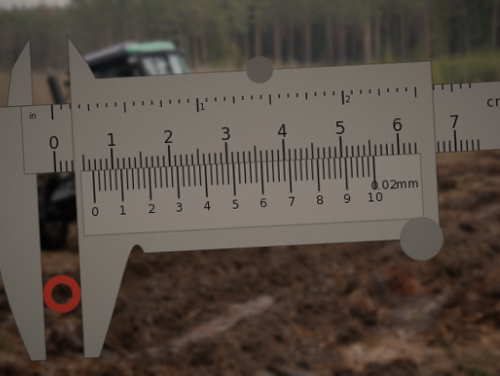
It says 6.6 mm
